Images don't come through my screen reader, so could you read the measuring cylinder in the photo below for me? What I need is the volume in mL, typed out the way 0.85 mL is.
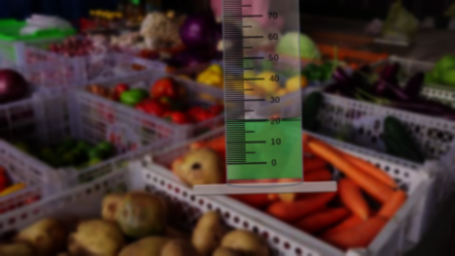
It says 20 mL
